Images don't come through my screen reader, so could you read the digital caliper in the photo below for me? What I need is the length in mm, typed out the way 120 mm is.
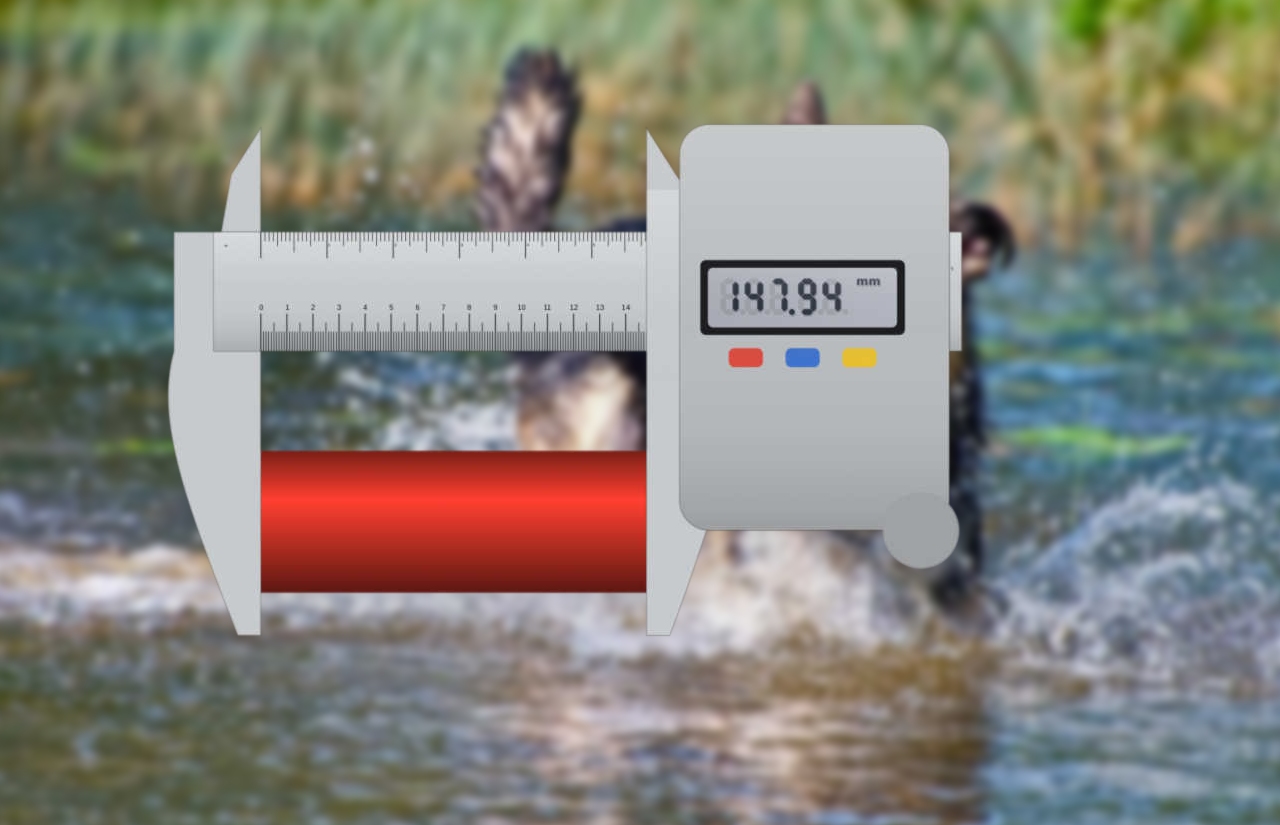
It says 147.94 mm
